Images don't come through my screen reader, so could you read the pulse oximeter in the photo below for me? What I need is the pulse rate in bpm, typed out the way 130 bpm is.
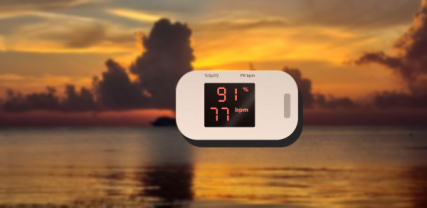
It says 77 bpm
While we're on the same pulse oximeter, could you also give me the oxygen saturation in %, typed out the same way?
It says 91 %
